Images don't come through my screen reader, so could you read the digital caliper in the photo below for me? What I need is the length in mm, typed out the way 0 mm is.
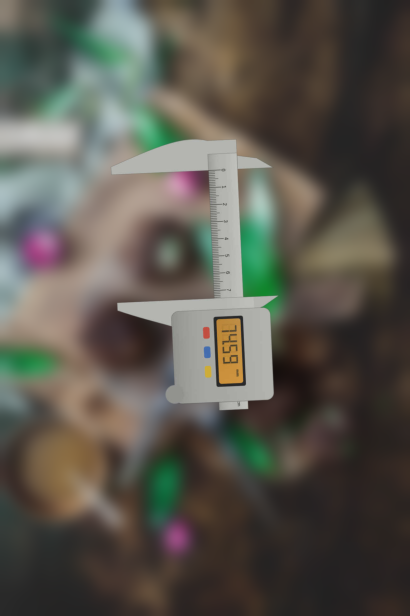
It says 74.59 mm
